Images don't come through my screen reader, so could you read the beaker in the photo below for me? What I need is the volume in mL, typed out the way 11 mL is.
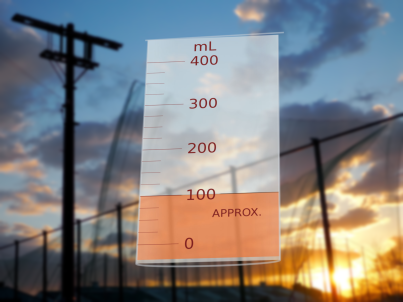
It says 100 mL
